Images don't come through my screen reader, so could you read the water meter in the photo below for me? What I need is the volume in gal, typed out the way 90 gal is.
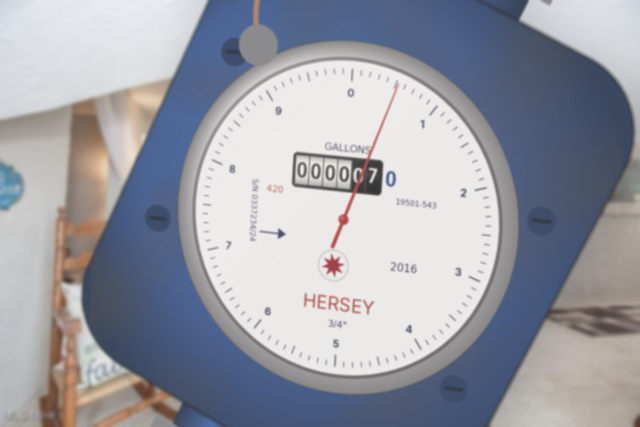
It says 70.5 gal
